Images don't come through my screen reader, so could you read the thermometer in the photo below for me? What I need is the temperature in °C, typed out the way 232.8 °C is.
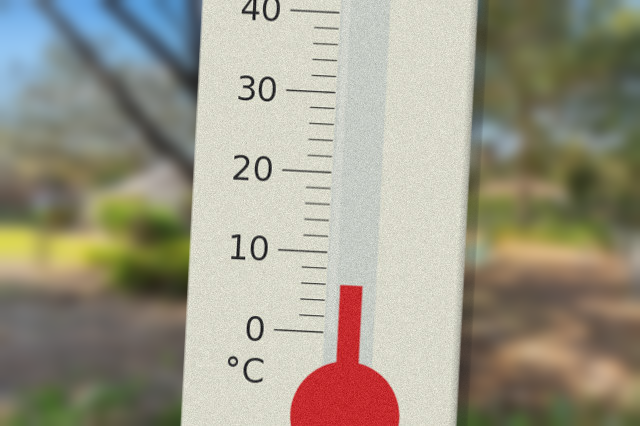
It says 6 °C
